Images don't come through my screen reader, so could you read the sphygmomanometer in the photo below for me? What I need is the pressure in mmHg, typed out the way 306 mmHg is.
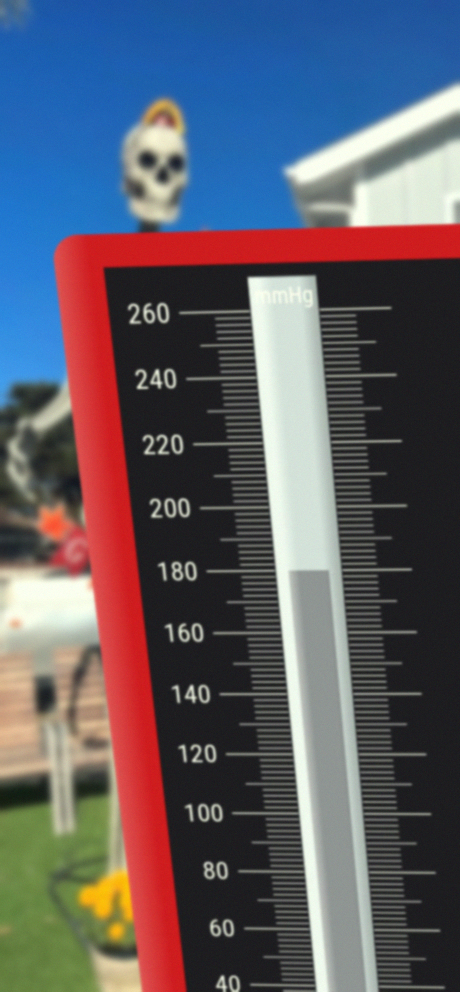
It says 180 mmHg
